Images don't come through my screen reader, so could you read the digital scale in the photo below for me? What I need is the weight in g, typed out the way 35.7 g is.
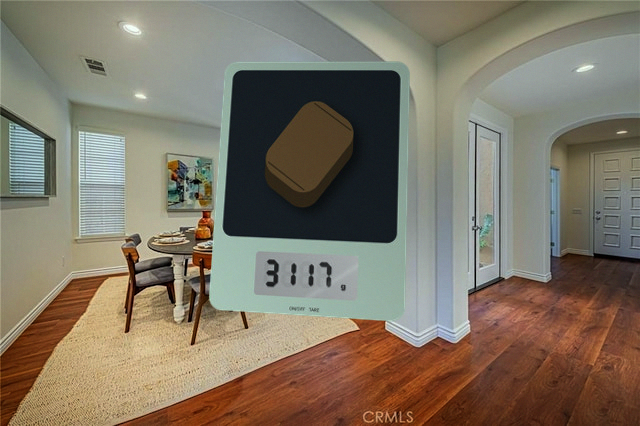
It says 3117 g
